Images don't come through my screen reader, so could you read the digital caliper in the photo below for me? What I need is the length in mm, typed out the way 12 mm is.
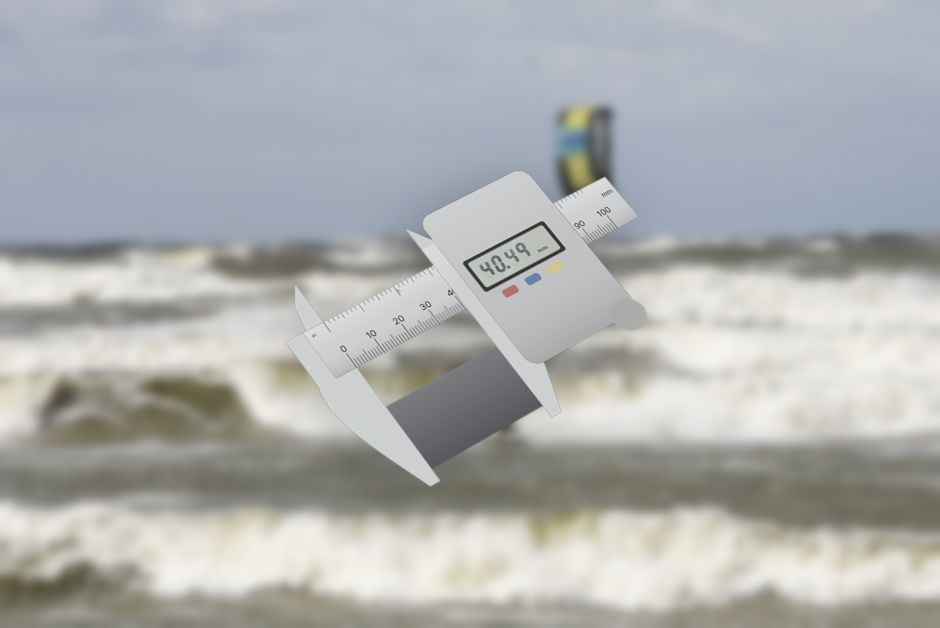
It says 40.49 mm
